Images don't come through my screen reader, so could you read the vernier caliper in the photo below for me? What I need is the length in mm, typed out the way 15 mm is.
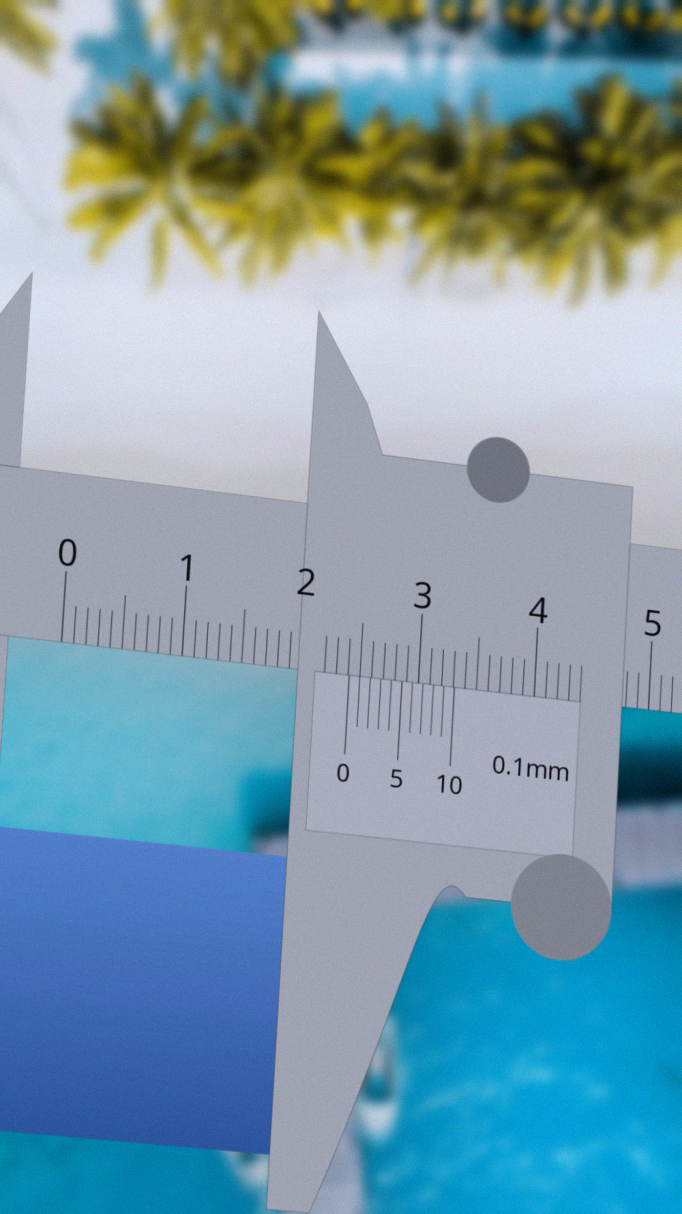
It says 24.1 mm
